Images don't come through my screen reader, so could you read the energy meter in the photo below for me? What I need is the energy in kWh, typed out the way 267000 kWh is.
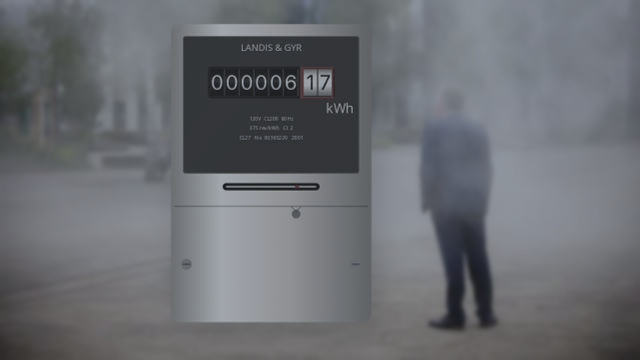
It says 6.17 kWh
